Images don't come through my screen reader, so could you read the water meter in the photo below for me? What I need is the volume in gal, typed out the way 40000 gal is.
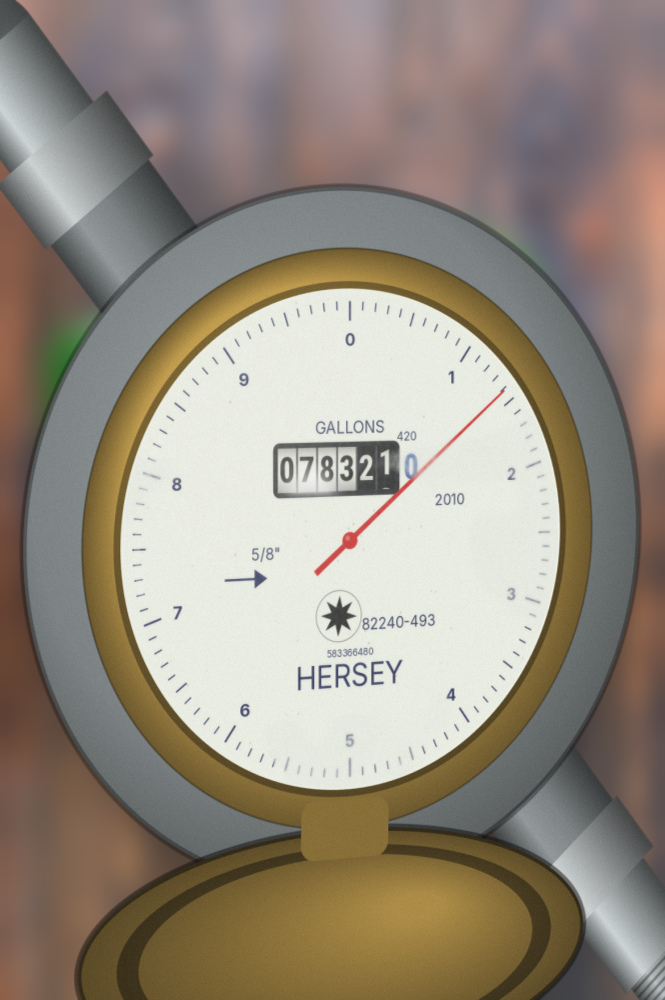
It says 783211.4 gal
